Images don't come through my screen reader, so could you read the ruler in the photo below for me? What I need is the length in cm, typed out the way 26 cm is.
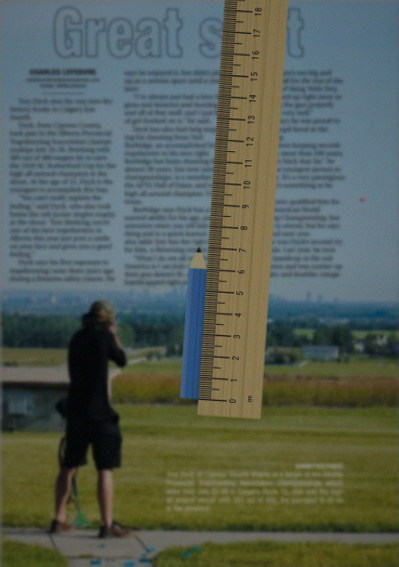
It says 7 cm
